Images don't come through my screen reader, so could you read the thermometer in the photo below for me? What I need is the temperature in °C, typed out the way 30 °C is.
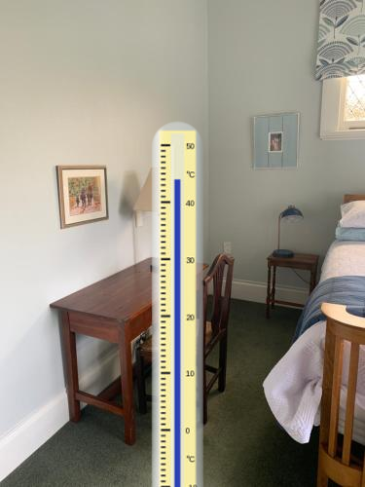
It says 44 °C
